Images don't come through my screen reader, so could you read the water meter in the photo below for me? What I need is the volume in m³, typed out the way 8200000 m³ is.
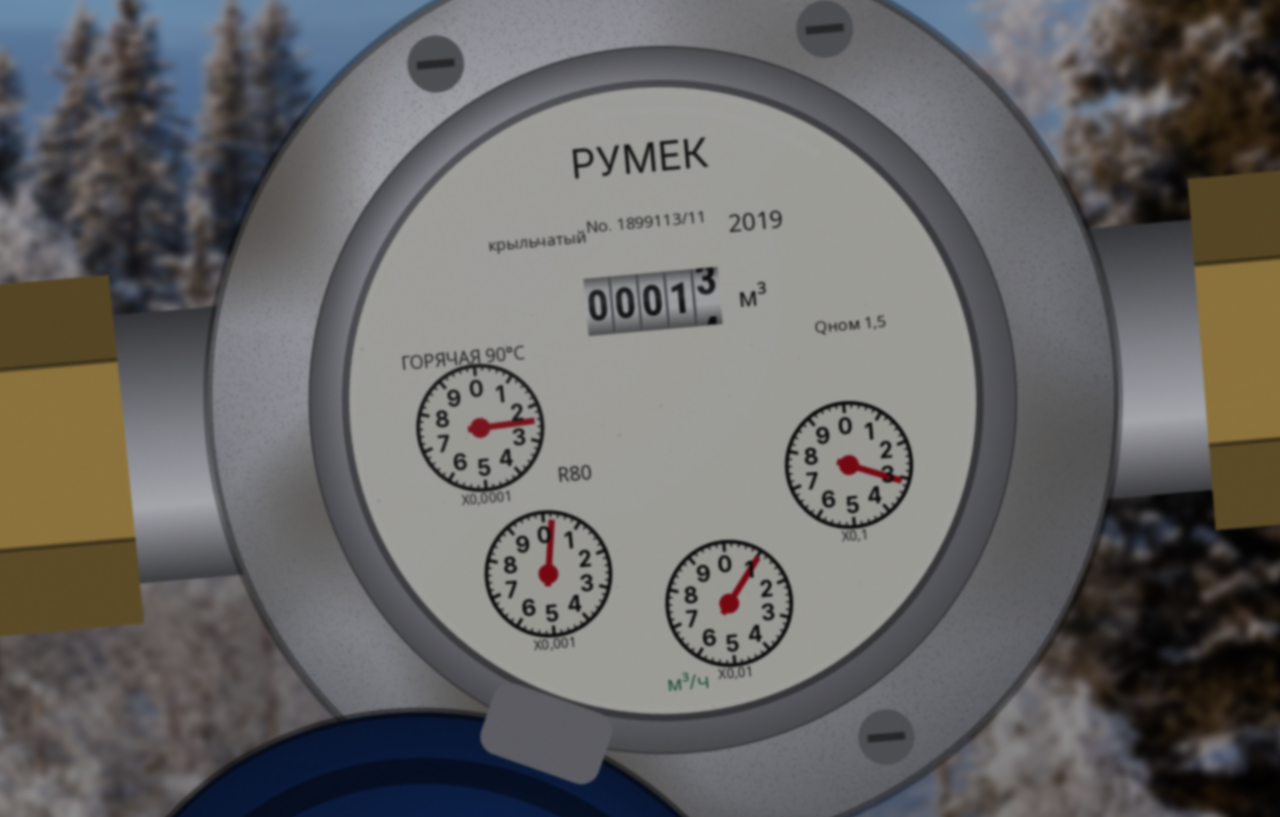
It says 13.3102 m³
